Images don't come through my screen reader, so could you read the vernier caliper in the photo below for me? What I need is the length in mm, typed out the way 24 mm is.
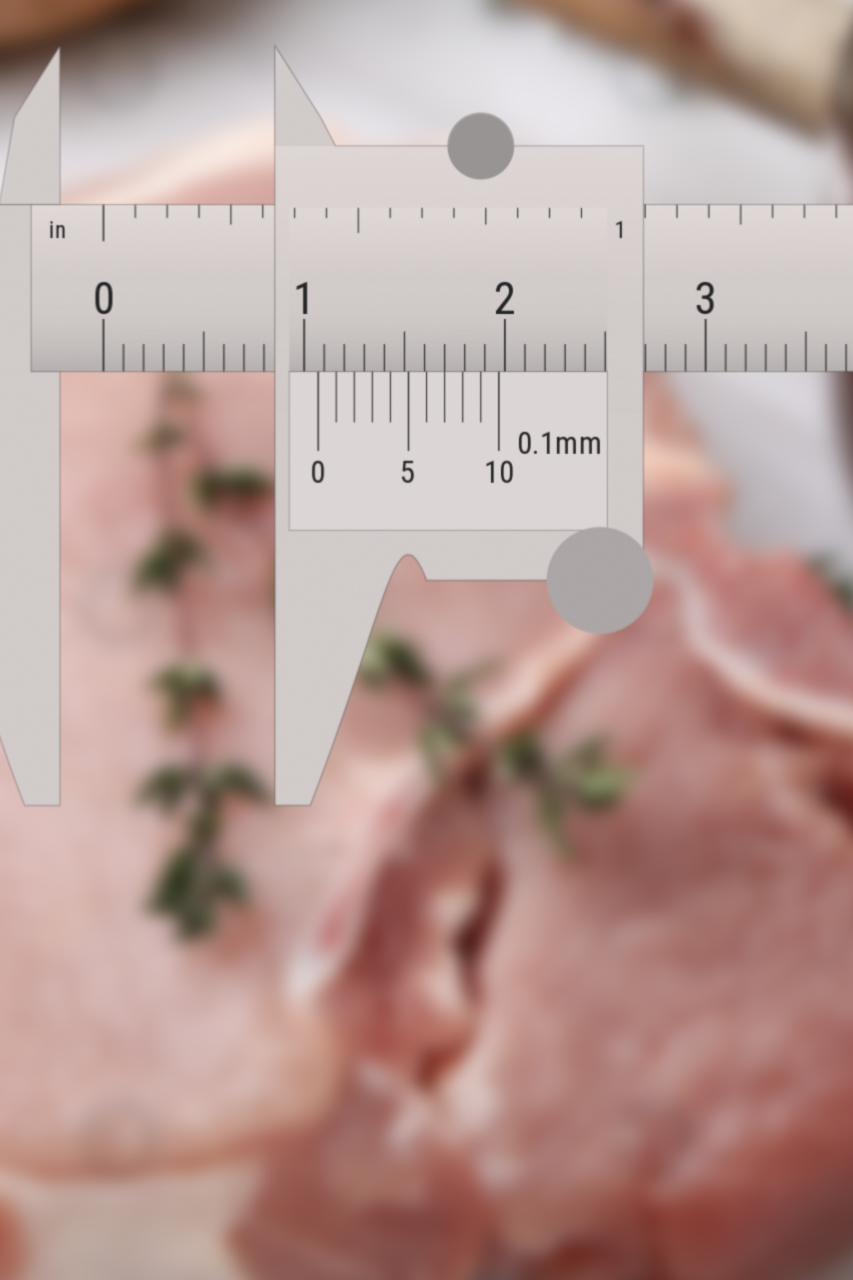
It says 10.7 mm
